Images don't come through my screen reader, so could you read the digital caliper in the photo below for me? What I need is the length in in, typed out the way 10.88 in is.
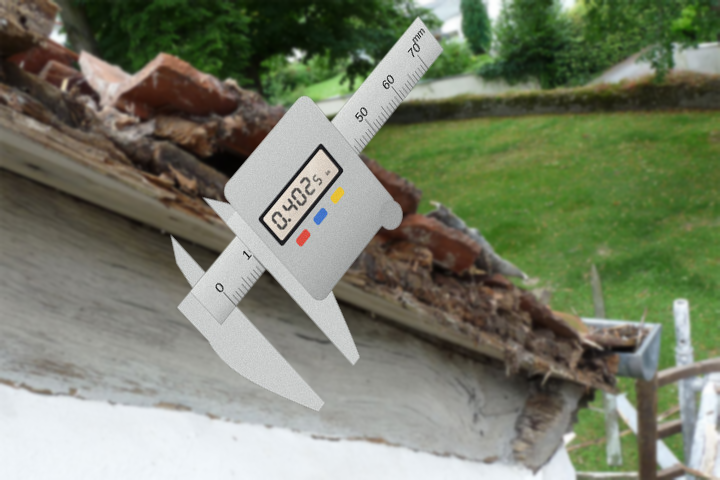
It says 0.4025 in
